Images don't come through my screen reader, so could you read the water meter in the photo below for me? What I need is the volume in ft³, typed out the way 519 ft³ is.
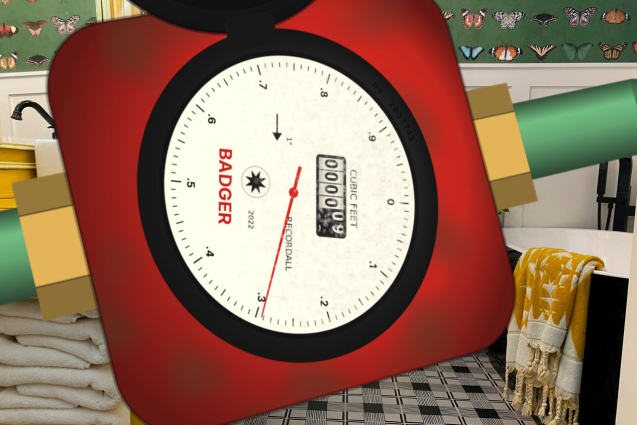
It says 9.29 ft³
